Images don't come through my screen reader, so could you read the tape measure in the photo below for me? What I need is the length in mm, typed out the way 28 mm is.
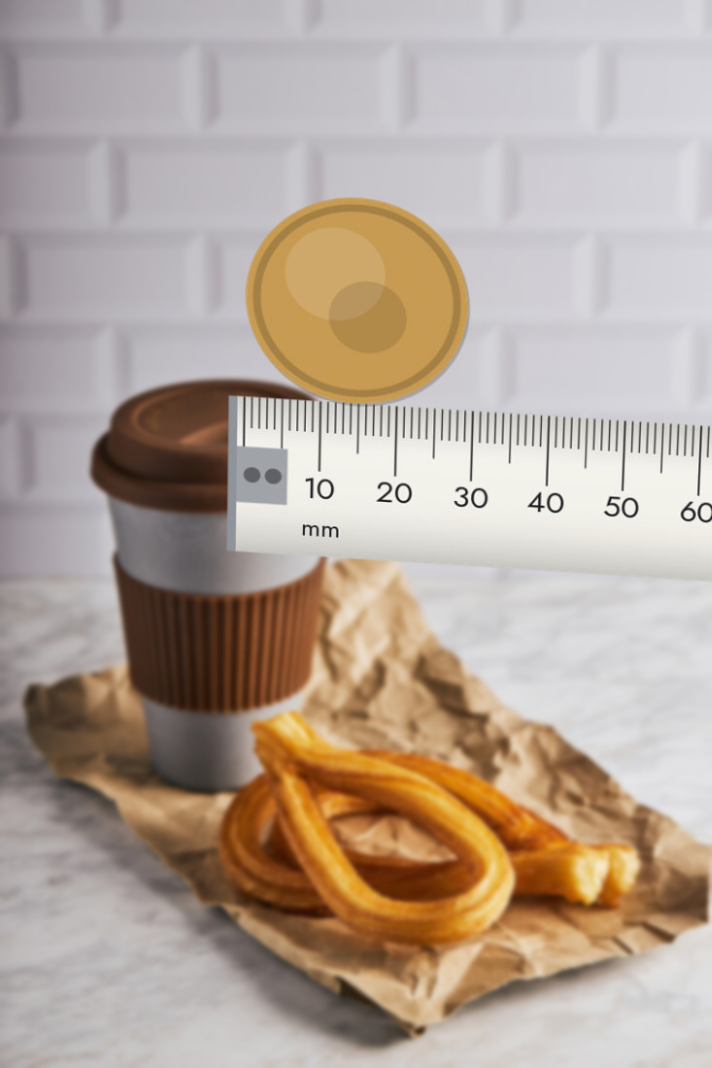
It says 29 mm
